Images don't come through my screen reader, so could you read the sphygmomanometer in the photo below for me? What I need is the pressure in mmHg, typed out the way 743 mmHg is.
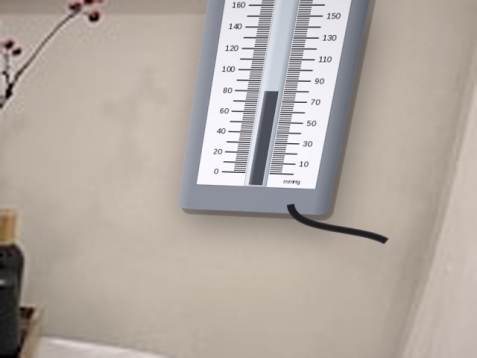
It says 80 mmHg
